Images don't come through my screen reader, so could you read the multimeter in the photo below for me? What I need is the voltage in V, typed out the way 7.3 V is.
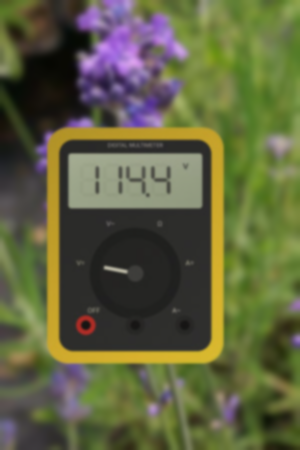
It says 114.4 V
